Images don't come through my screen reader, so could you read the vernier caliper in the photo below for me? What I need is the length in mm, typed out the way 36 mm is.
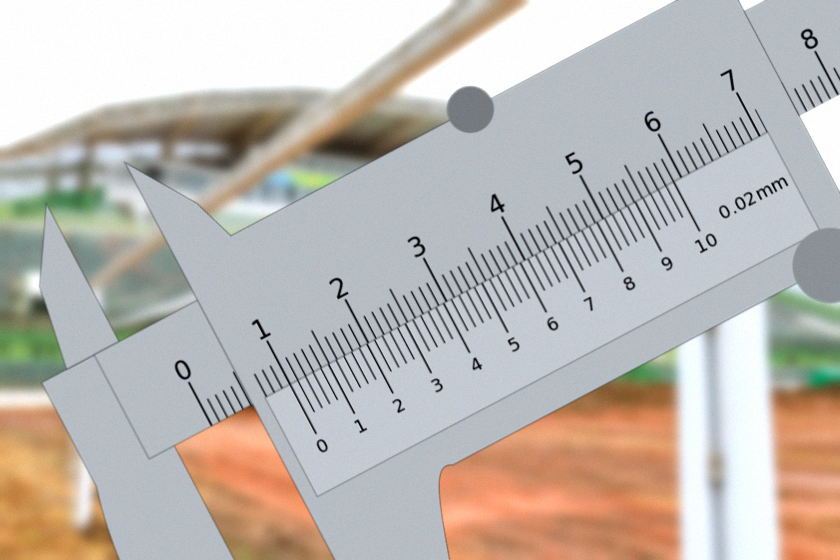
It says 10.0 mm
